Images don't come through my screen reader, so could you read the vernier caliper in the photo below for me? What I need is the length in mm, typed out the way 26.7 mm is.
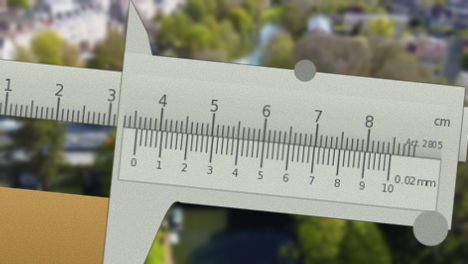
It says 35.5 mm
